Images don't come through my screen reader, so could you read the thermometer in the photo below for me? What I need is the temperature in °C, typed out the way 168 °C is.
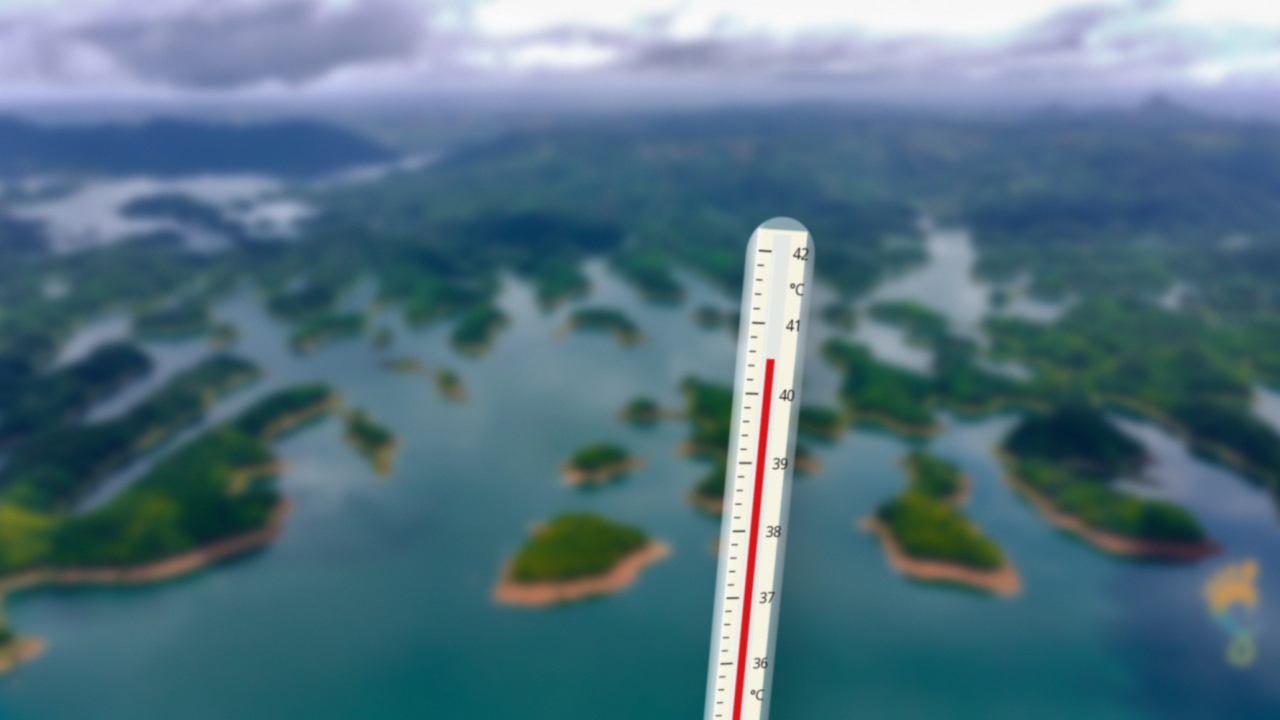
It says 40.5 °C
